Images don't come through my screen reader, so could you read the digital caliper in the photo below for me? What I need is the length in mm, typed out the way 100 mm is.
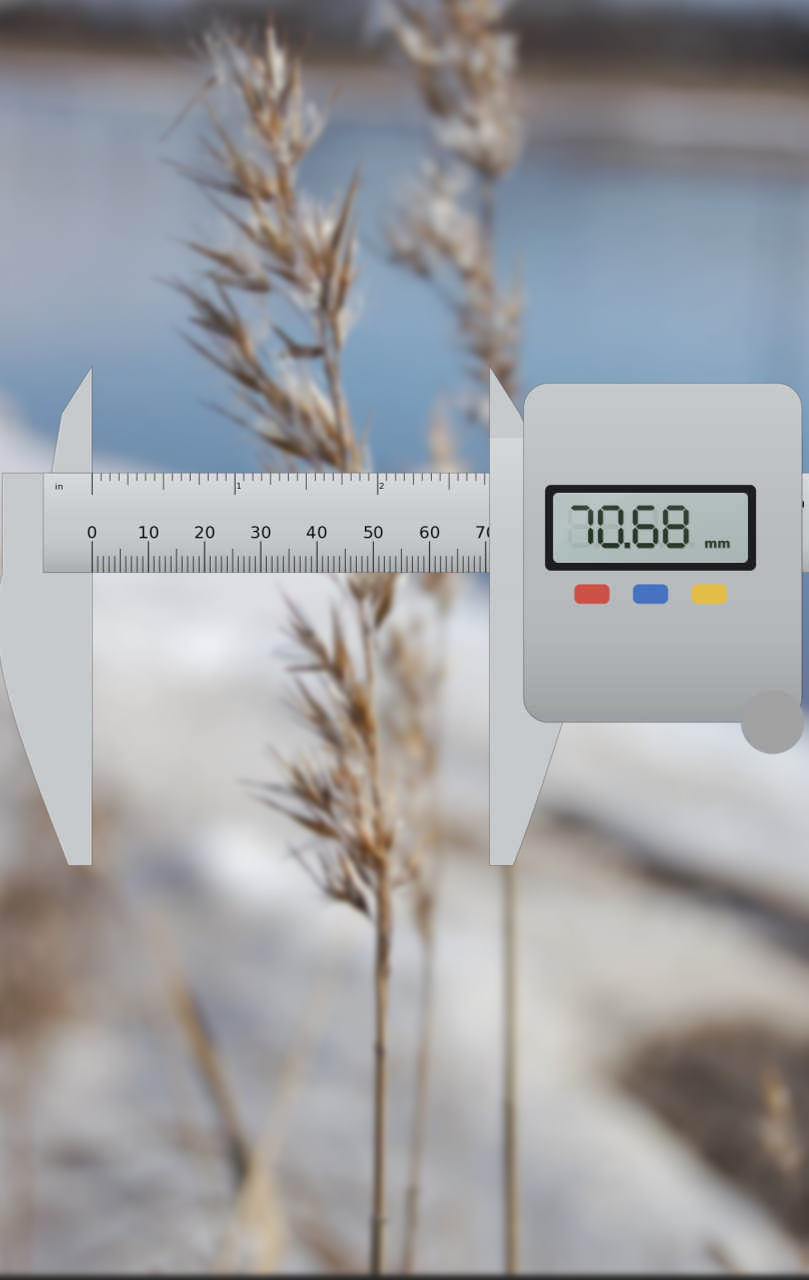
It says 70.68 mm
